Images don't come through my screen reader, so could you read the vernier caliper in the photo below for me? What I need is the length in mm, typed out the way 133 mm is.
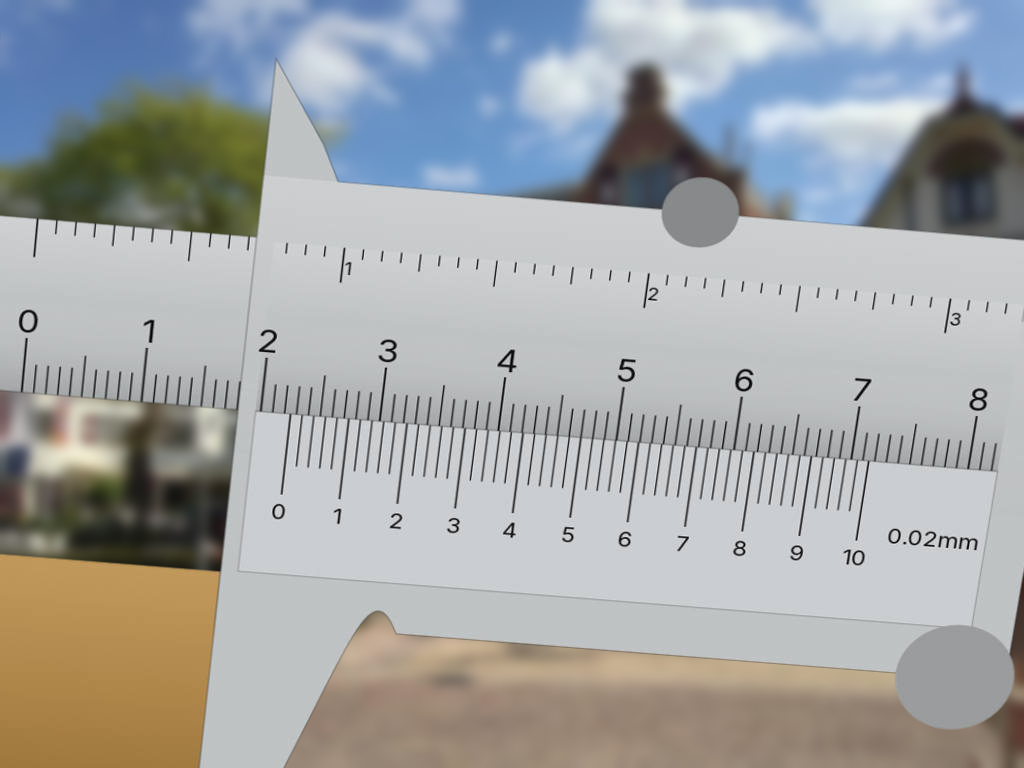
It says 22.5 mm
